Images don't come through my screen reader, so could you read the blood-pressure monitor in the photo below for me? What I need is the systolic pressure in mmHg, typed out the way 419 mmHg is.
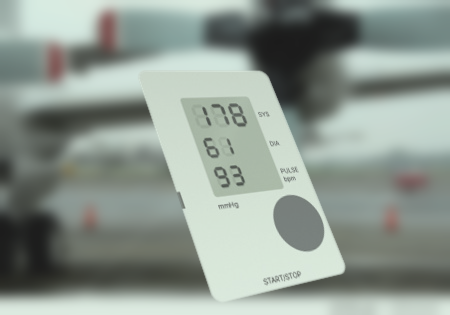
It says 178 mmHg
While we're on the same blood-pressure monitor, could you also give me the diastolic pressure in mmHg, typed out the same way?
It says 61 mmHg
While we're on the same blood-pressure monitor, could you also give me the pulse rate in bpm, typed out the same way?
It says 93 bpm
